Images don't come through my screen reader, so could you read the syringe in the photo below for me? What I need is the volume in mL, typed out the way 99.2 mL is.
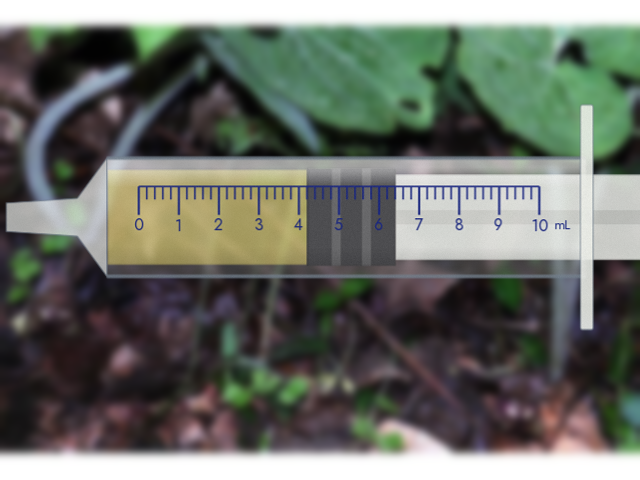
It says 4.2 mL
